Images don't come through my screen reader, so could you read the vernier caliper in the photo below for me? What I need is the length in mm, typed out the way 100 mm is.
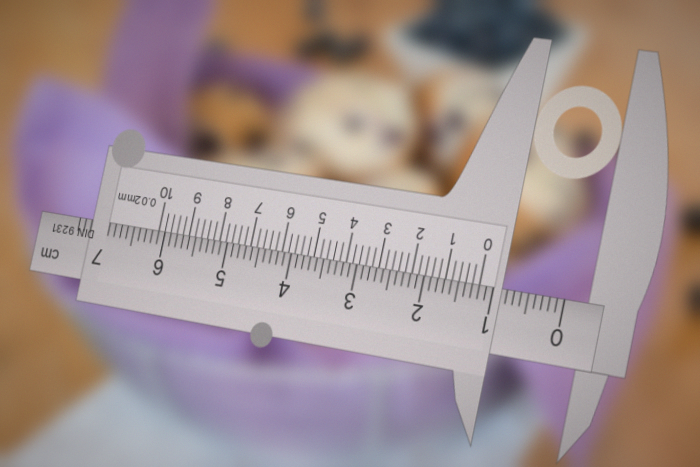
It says 12.0 mm
